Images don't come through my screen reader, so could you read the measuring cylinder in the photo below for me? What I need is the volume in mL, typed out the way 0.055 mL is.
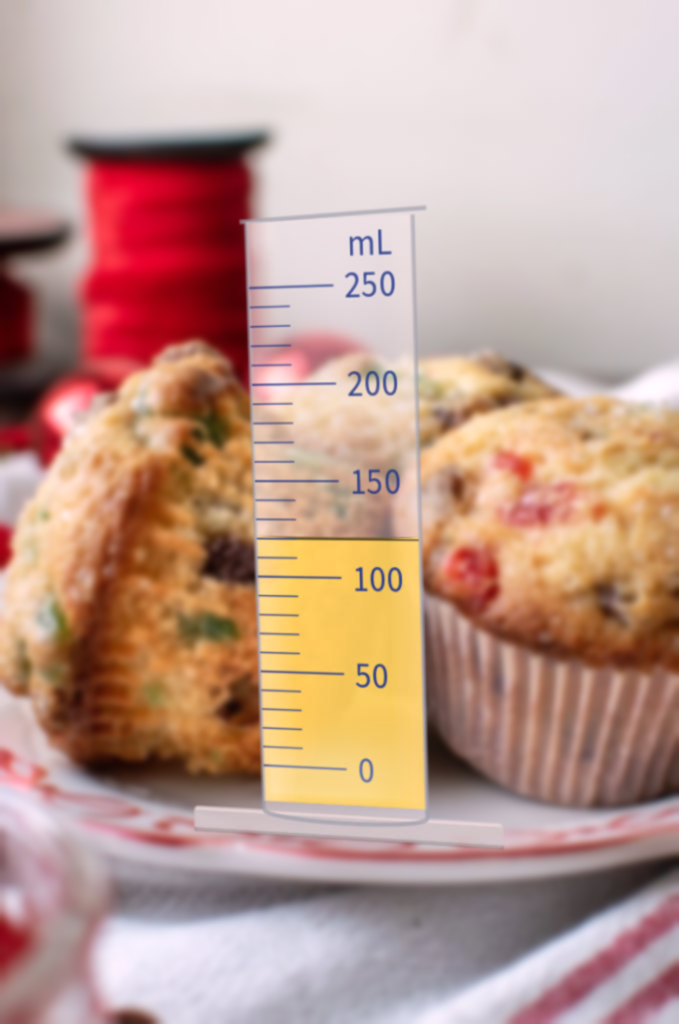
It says 120 mL
